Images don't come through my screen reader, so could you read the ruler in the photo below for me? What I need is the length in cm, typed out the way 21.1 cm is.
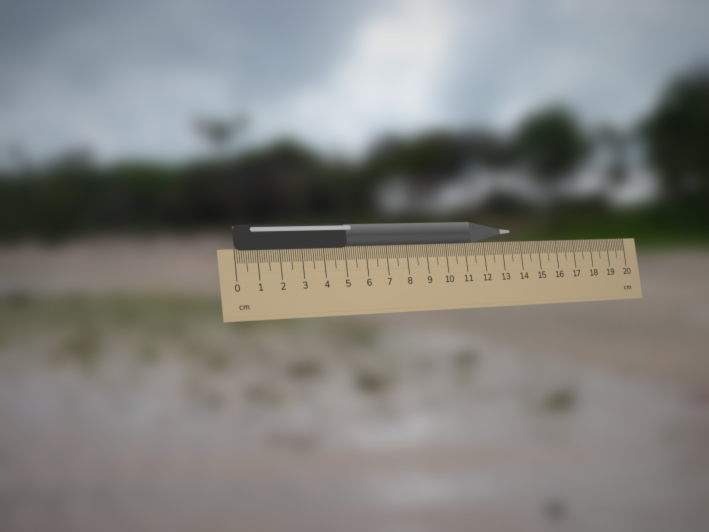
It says 13.5 cm
